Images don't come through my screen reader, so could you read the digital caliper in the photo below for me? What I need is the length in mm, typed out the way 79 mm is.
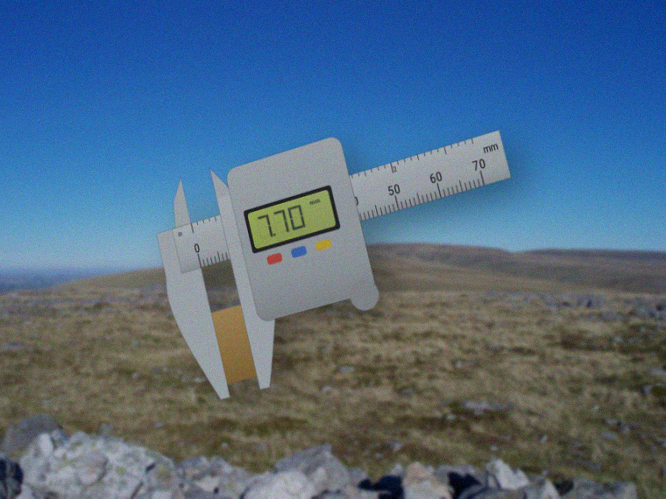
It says 7.70 mm
